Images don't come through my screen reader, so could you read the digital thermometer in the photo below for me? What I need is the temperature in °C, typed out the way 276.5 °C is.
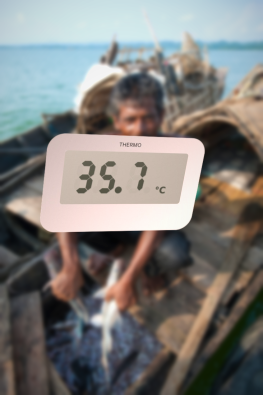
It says 35.7 °C
